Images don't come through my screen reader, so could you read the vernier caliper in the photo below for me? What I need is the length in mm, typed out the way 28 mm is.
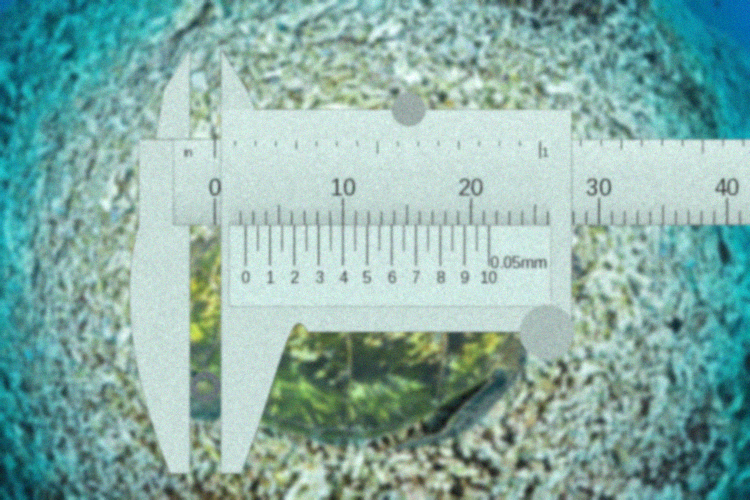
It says 2.4 mm
